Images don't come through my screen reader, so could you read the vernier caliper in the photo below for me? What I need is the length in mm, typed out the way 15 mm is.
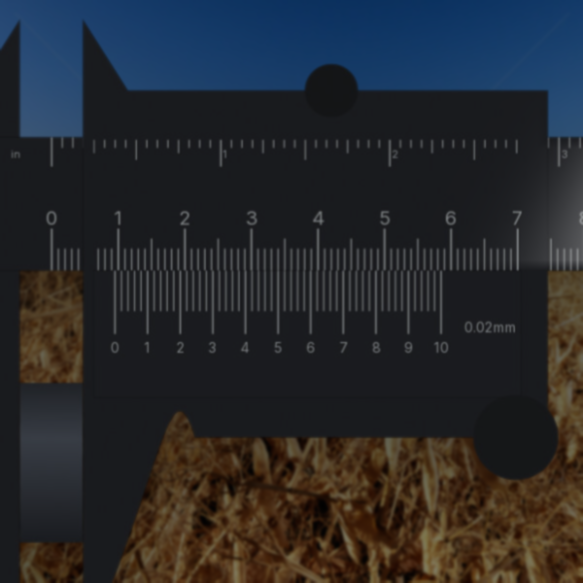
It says 9.5 mm
